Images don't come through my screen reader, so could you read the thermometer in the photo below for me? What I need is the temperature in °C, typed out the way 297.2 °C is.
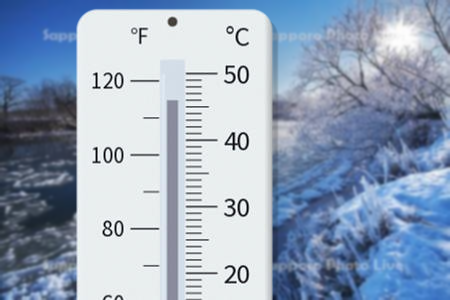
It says 46 °C
